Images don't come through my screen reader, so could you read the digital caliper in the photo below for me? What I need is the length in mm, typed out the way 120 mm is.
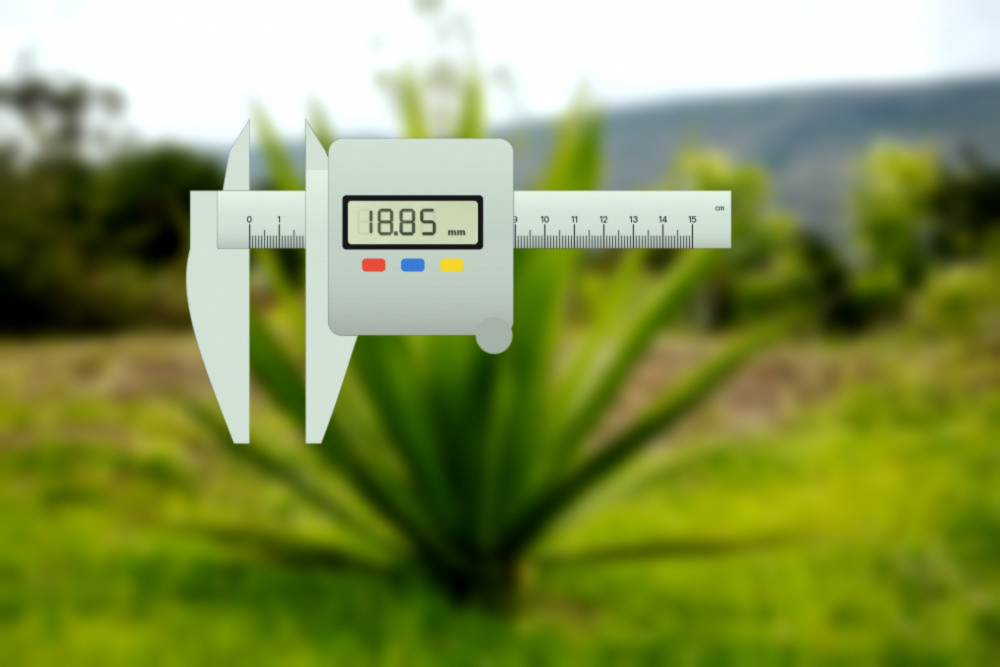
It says 18.85 mm
